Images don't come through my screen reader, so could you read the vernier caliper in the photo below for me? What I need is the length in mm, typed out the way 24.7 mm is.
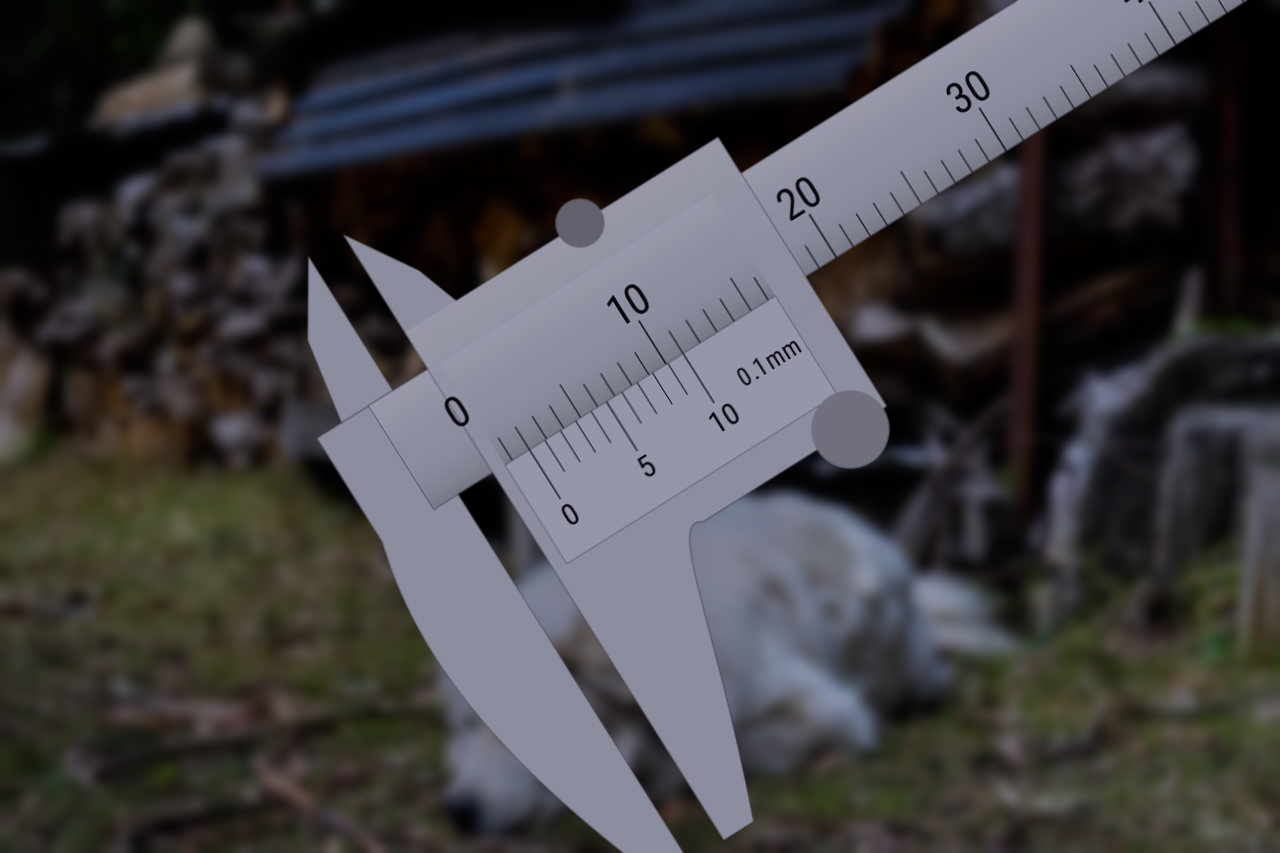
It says 2.0 mm
